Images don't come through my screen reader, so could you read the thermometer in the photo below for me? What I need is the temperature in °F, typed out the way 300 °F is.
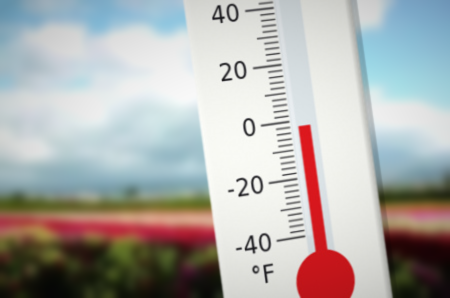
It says -2 °F
